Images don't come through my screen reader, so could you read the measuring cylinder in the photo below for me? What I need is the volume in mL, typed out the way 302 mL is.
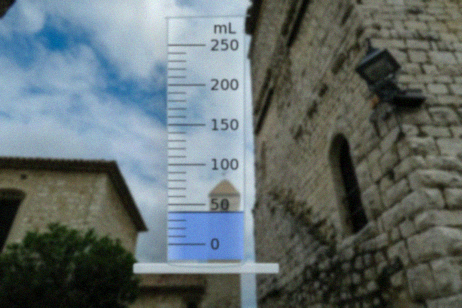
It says 40 mL
